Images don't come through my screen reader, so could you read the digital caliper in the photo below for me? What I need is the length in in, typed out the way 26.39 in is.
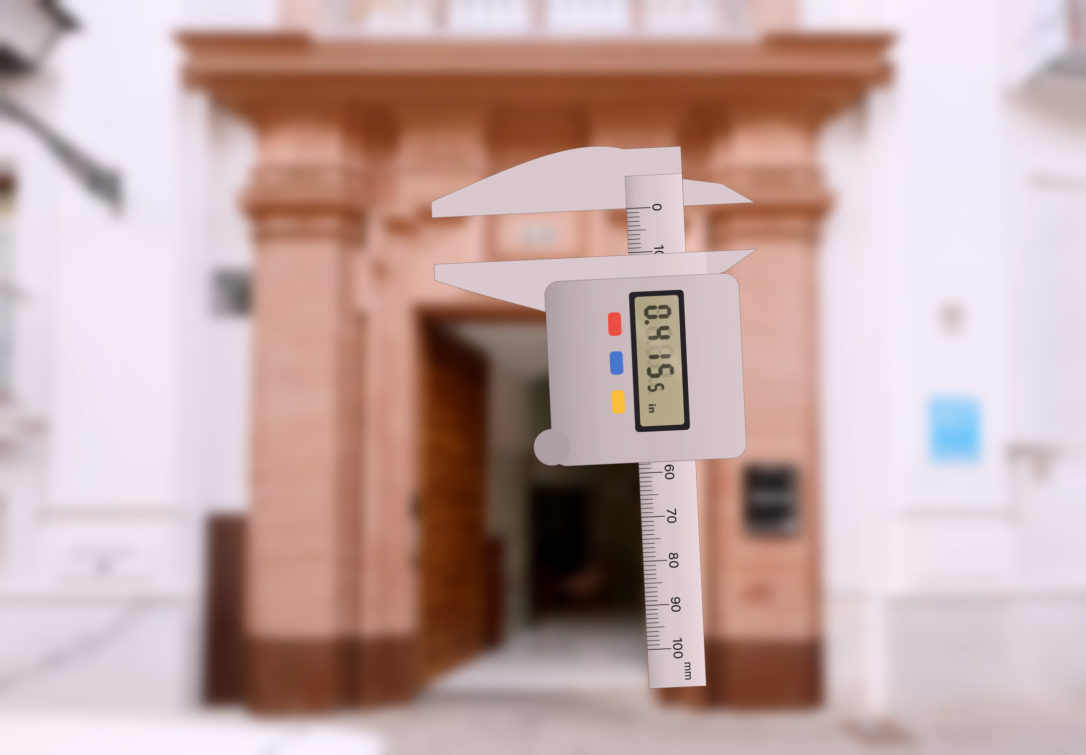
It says 0.4155 in
